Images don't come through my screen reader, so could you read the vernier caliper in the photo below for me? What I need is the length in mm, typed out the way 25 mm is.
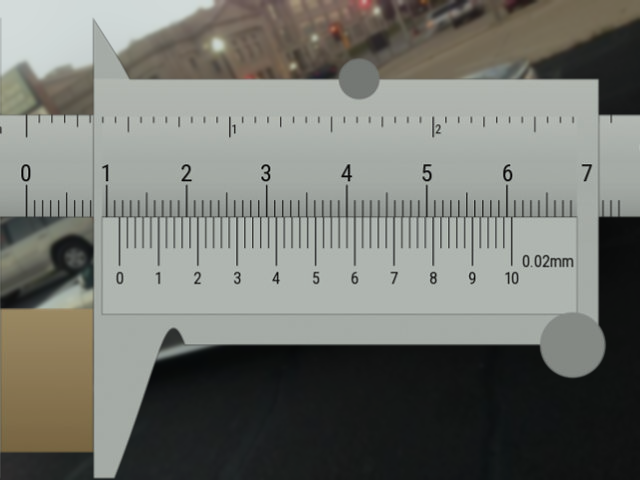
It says 11.6 mm
